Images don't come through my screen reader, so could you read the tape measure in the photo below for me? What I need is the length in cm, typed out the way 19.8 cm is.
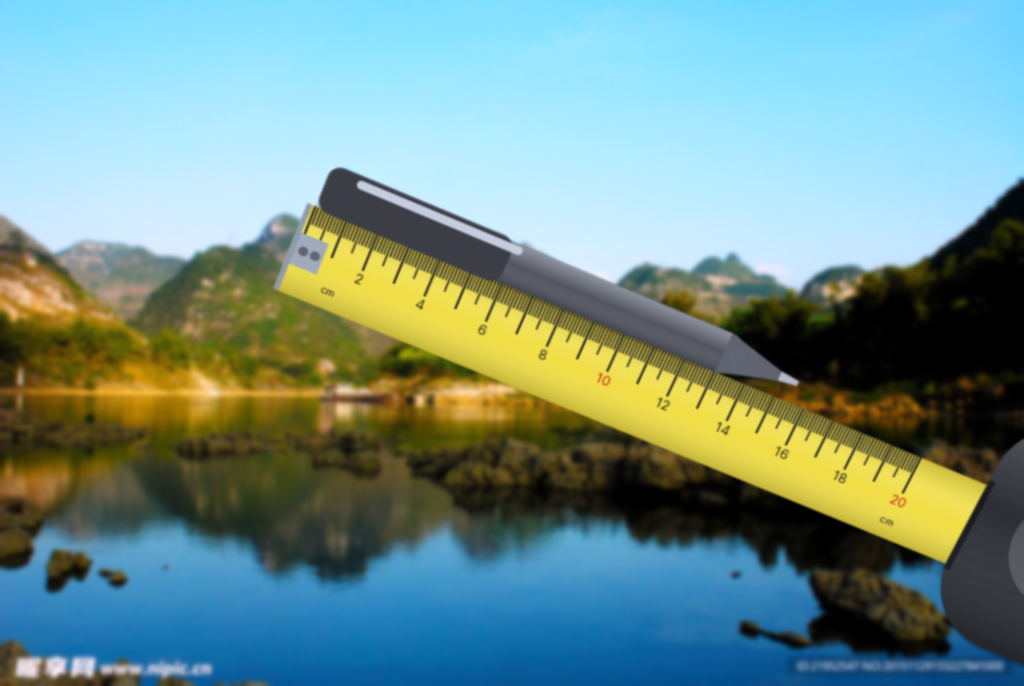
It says 15.5 cm
